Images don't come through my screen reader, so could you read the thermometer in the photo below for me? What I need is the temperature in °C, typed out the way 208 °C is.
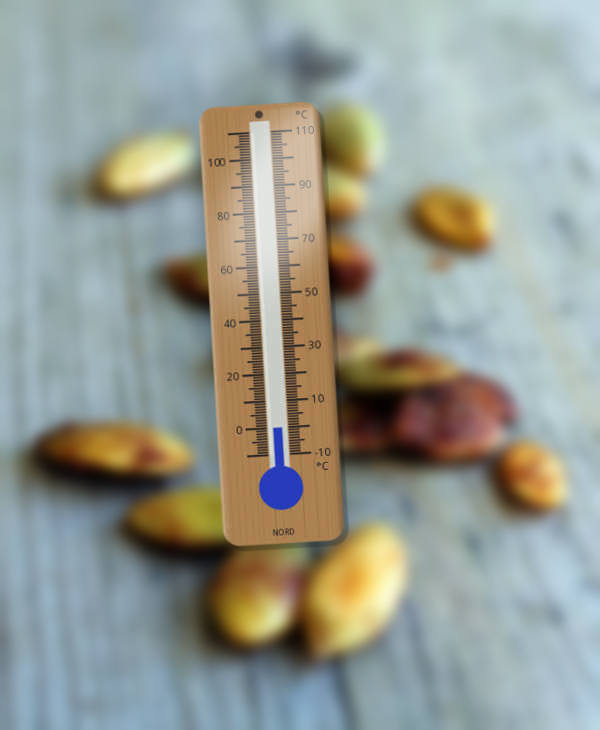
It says 0 °C
